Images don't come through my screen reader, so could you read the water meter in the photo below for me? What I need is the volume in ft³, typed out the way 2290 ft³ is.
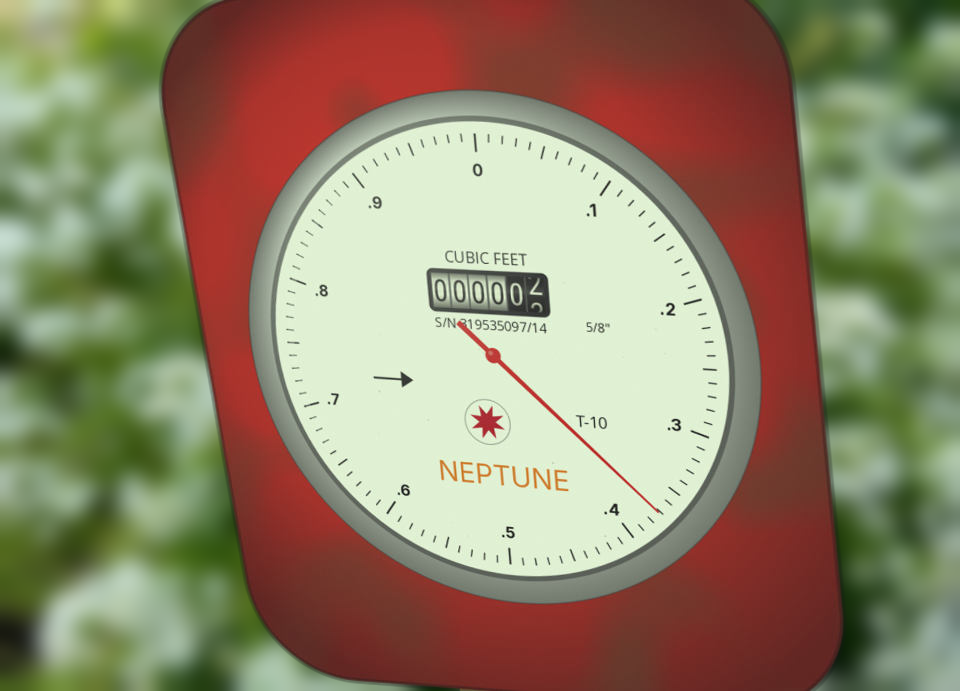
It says 2.37 ft³
